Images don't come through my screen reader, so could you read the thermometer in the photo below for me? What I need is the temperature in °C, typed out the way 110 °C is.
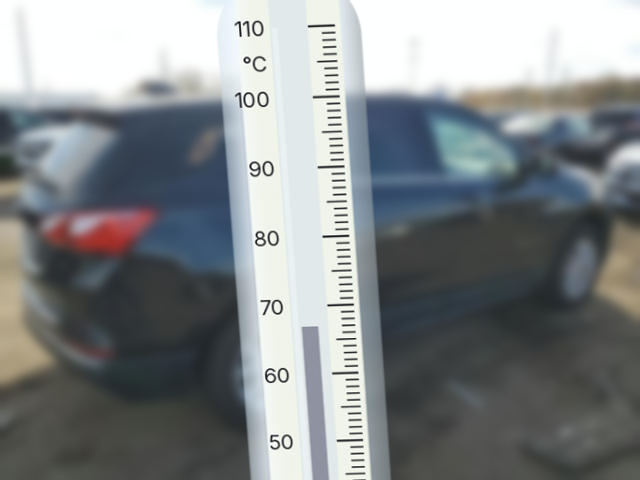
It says 67 °C
